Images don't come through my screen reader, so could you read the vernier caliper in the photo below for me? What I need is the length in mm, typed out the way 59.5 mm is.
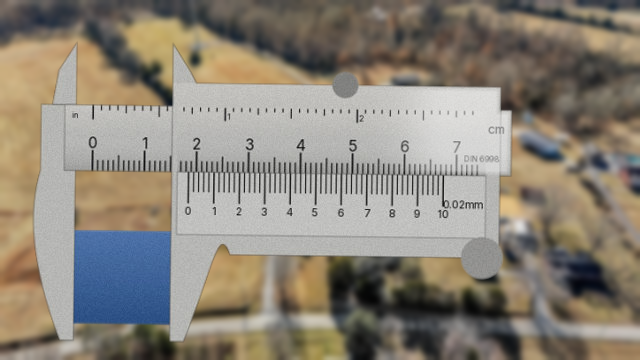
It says 18.5 mm
